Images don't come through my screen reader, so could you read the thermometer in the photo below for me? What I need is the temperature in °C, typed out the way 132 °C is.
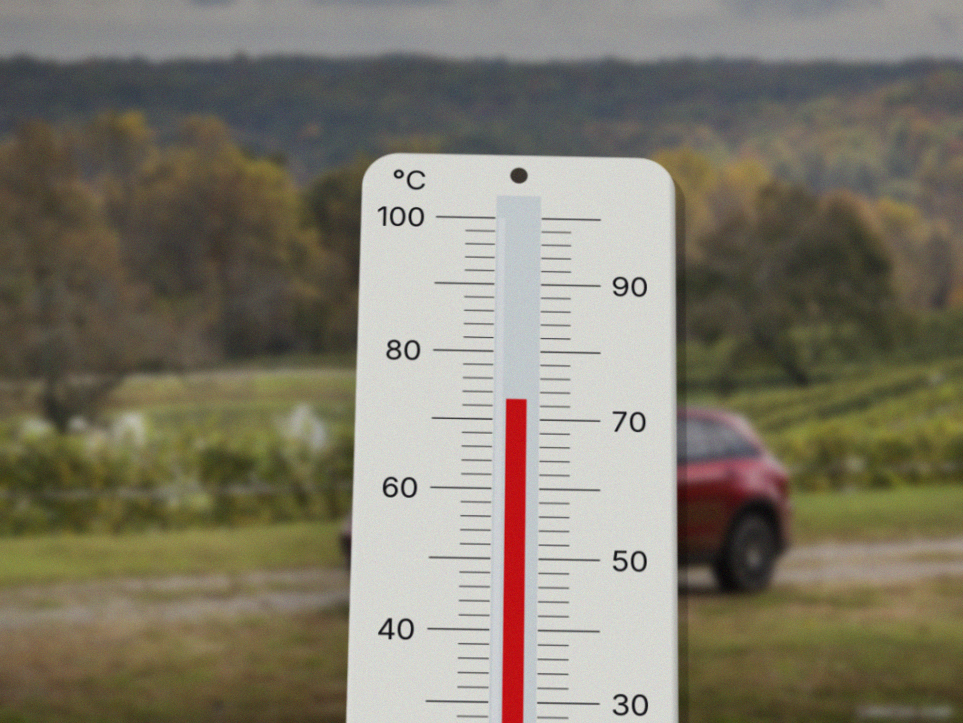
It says 73 °C
